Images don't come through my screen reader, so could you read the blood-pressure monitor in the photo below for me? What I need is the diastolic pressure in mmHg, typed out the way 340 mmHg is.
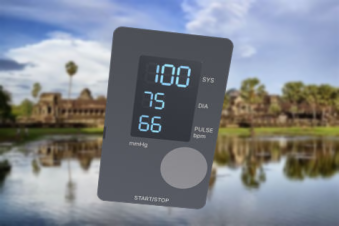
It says 75 mmHg
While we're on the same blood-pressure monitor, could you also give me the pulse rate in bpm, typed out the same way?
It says 66 bpm
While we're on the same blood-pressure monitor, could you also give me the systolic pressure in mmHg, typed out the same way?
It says 100 mmHg
